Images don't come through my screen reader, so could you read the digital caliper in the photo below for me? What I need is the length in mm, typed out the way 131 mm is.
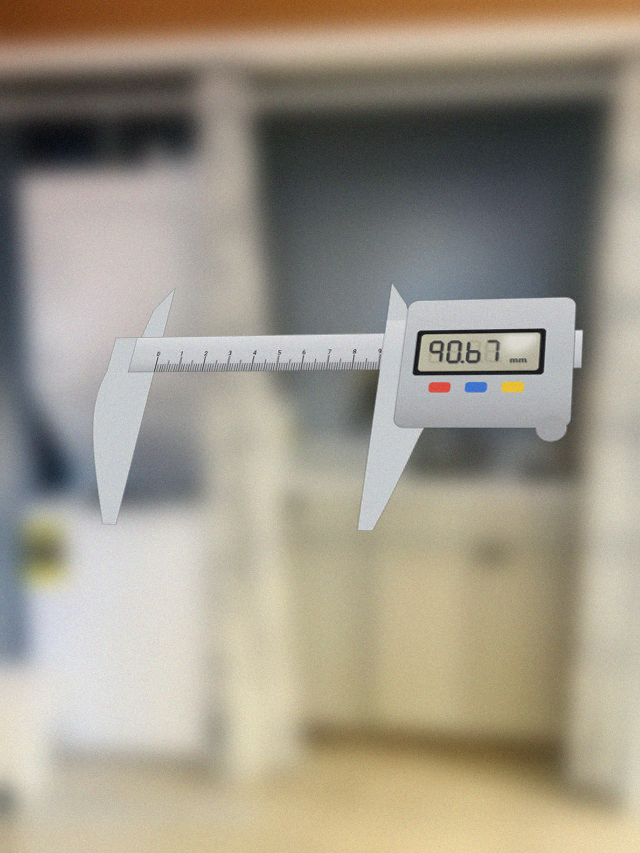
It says 90.67 mm
